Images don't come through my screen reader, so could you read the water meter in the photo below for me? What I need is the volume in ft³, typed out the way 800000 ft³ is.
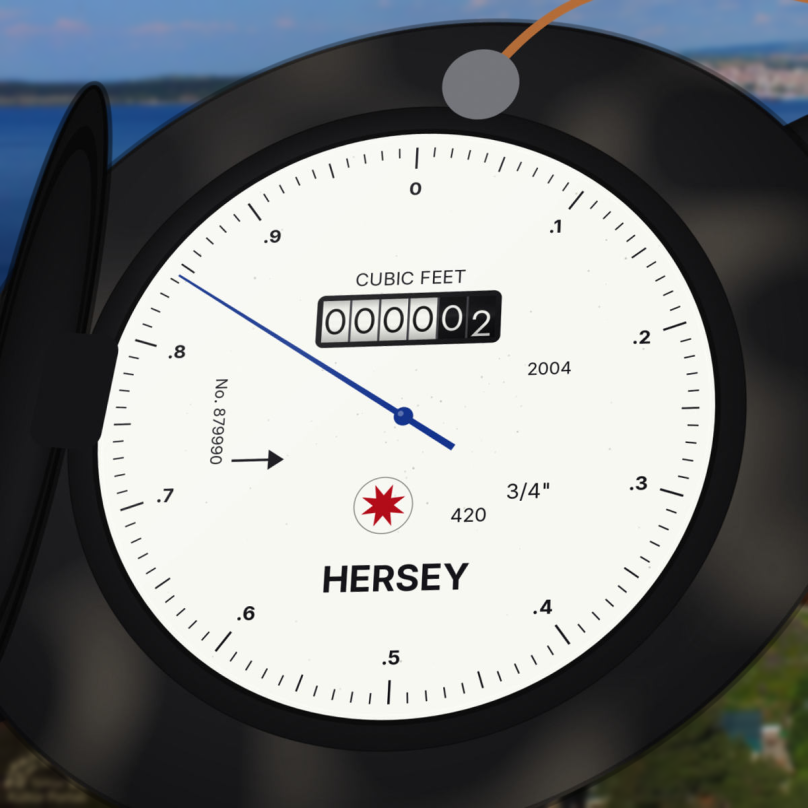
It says 1.84 ft³
